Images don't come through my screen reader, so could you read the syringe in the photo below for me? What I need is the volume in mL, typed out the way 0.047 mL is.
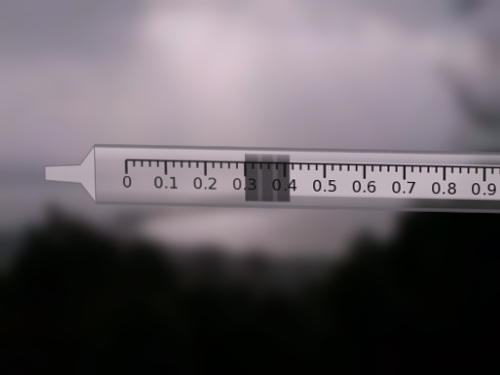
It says 0.3 mL
